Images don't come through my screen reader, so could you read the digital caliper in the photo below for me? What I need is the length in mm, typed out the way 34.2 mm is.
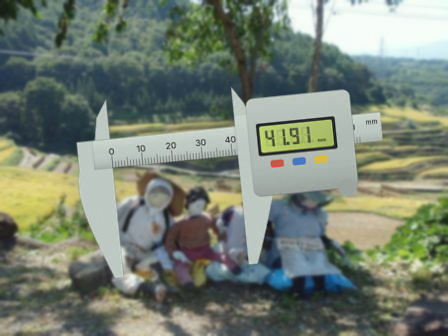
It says 41.91 mm
